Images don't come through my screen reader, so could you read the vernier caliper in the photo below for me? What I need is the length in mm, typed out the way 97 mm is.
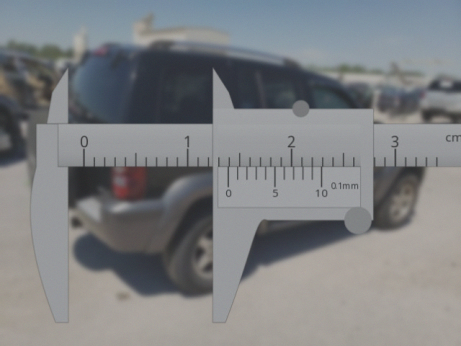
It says 13.9 mm
